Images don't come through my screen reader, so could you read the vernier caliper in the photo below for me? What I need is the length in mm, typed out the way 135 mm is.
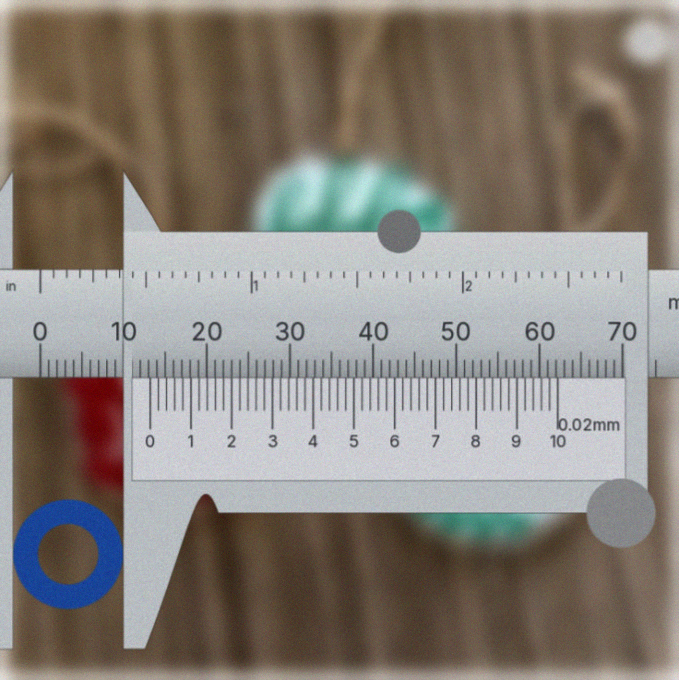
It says 13.2 mm
